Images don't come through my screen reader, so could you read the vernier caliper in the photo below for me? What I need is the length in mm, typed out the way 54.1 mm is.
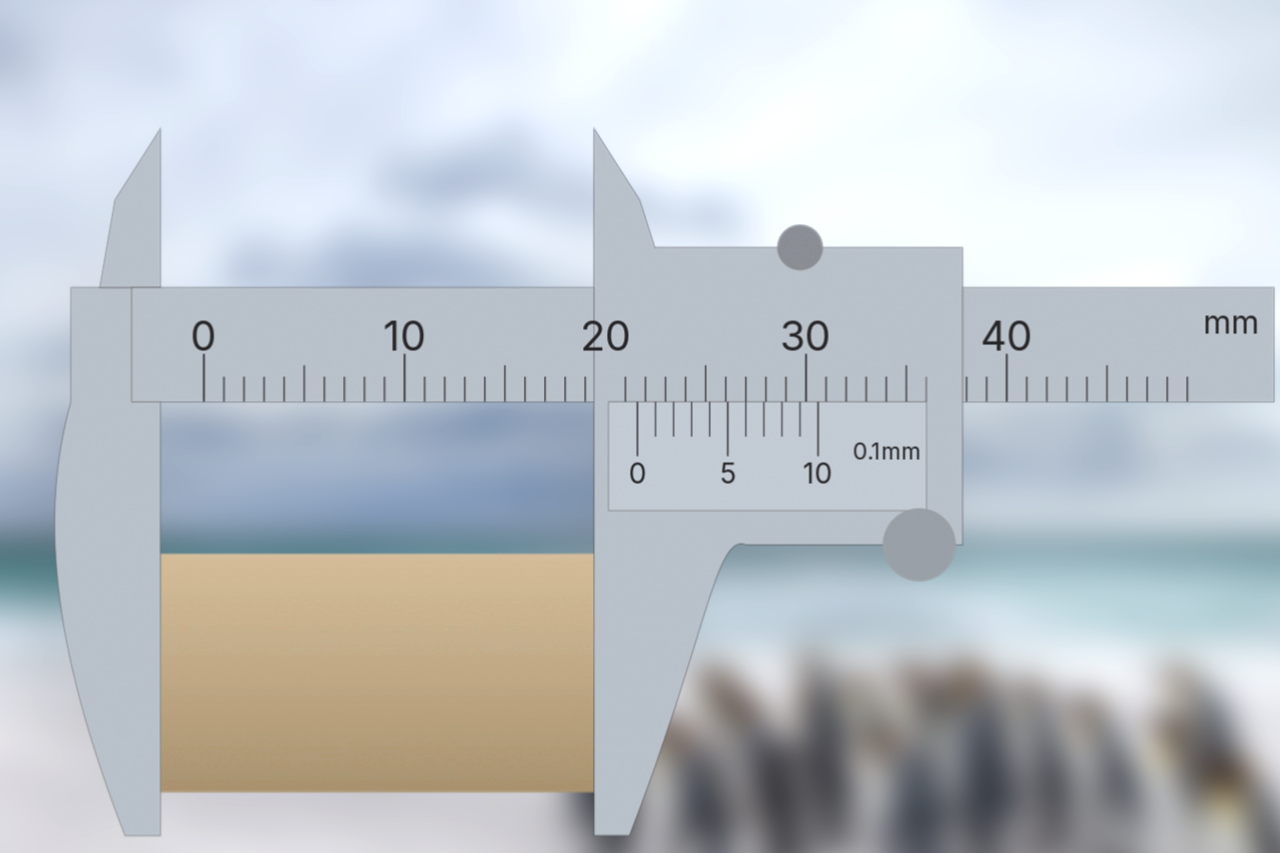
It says 21.6 mm
